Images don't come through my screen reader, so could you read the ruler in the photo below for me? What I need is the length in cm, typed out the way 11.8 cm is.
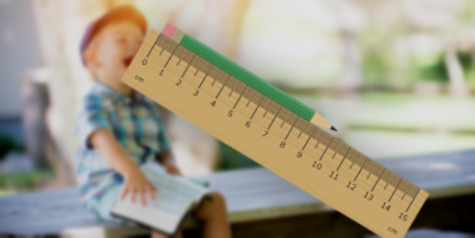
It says 10 cm
